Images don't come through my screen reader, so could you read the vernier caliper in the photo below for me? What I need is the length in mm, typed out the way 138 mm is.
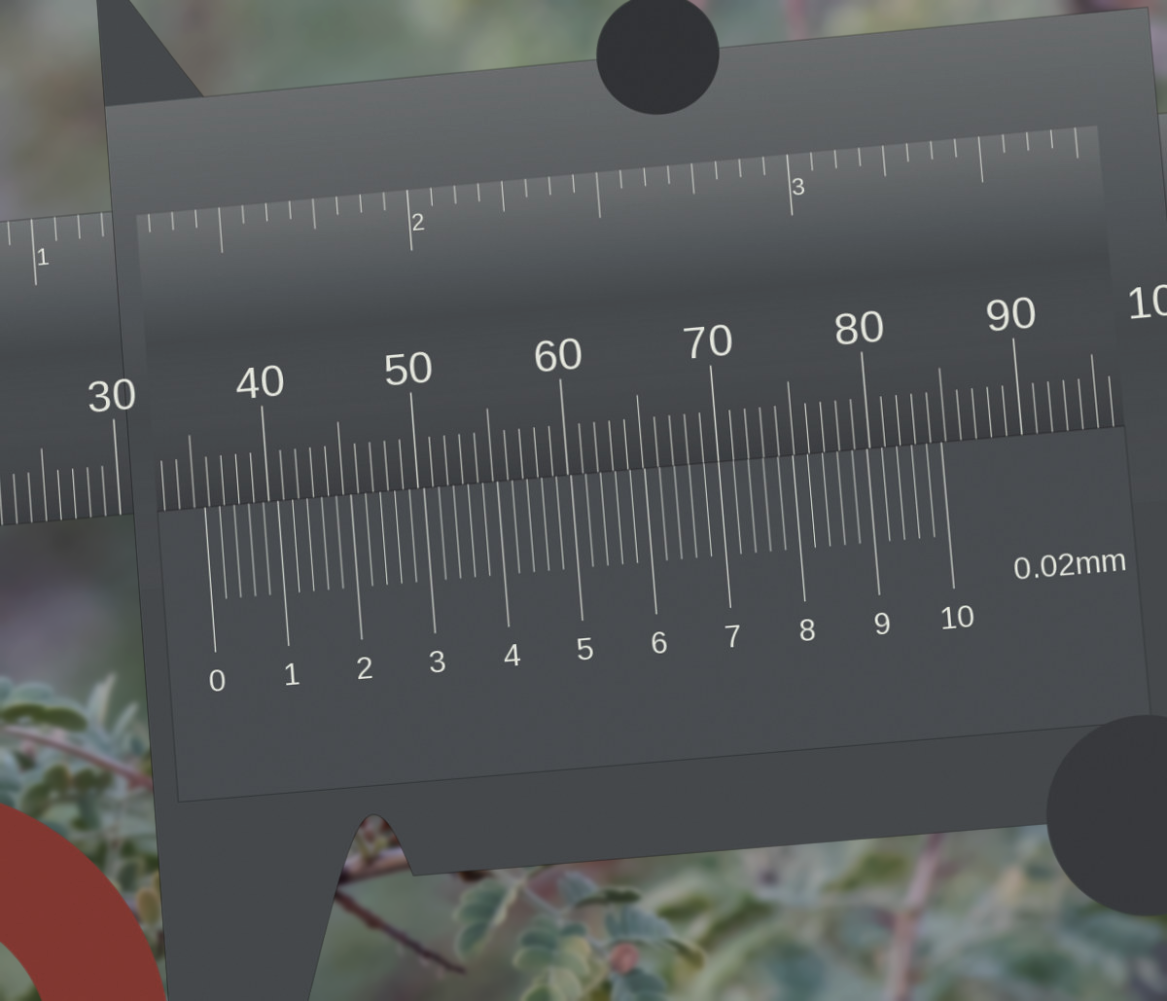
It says 35.7 mm
